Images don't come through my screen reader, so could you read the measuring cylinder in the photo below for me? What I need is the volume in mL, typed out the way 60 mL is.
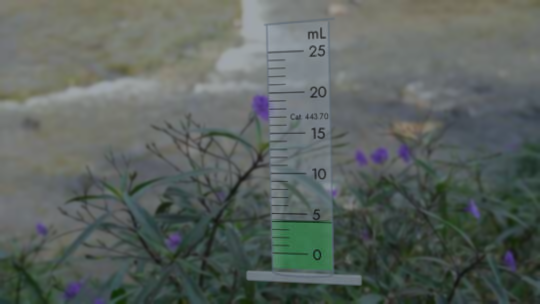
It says 4 mL
